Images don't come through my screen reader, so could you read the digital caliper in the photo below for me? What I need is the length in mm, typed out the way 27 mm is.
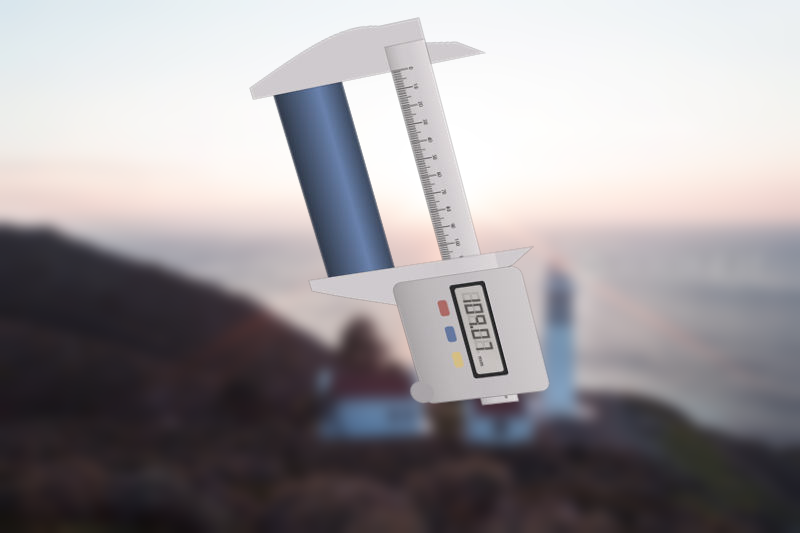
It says 109.07 mm
